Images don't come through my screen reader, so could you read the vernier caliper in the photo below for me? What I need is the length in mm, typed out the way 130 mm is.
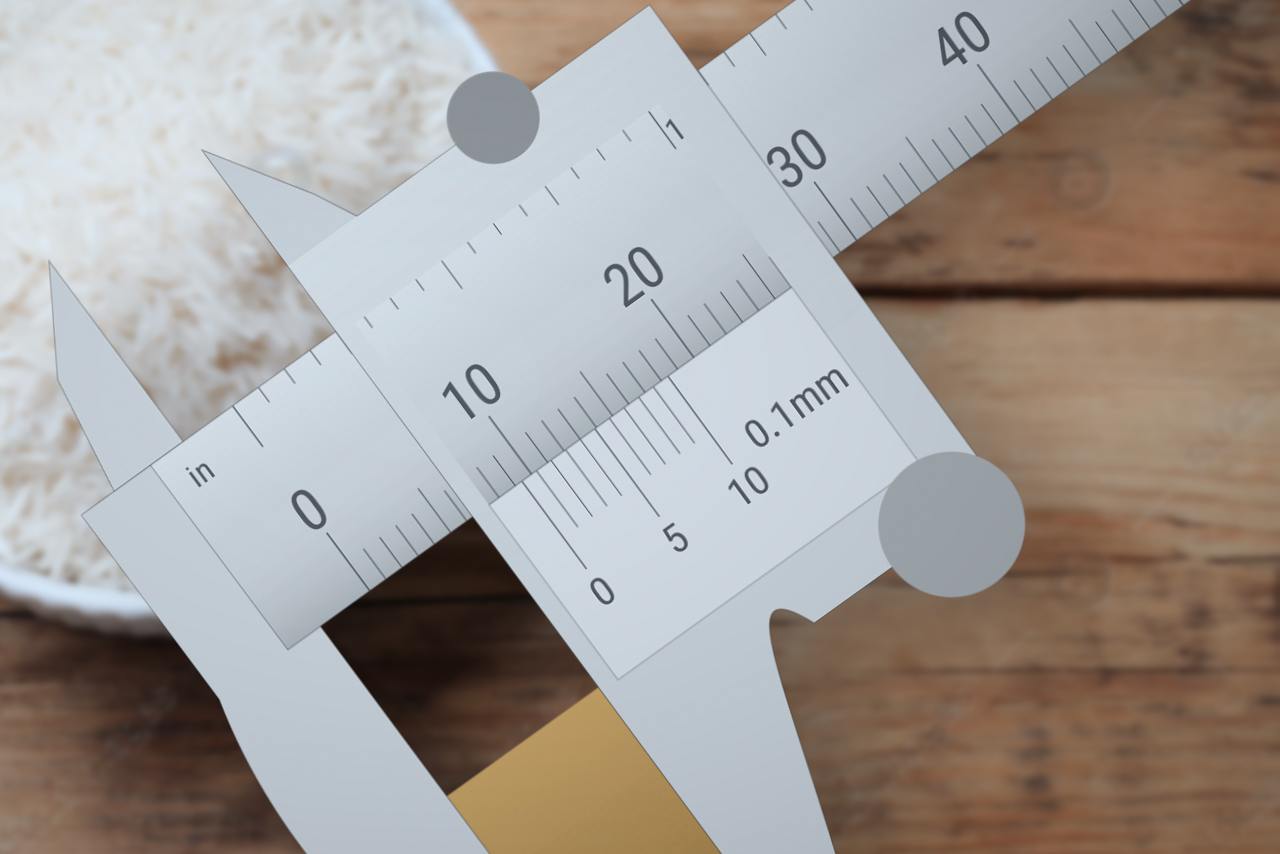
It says 9.4 mm
